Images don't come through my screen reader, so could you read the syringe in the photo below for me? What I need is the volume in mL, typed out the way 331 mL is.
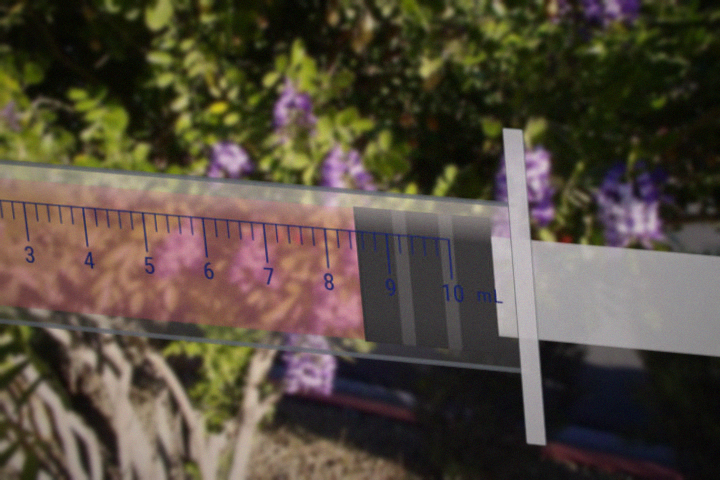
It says 8.5 mL
